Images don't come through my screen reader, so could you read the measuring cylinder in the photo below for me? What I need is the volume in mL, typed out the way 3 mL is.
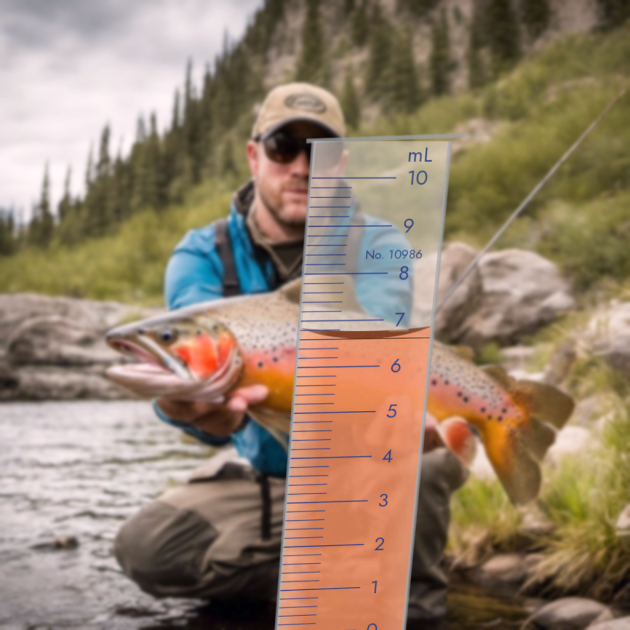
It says 6.6 mL
